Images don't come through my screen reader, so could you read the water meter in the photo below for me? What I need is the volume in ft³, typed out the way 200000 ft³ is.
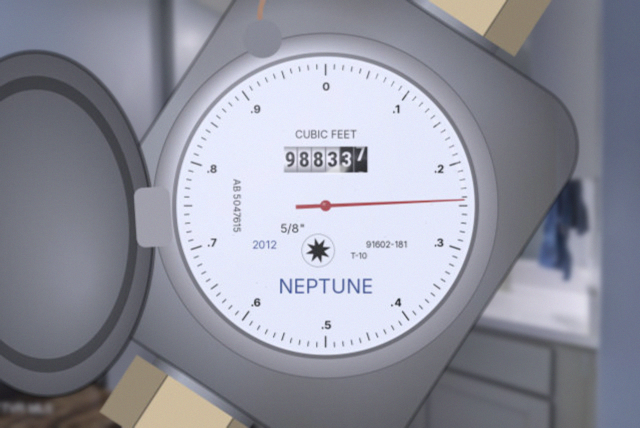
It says 988337.24 ft³
